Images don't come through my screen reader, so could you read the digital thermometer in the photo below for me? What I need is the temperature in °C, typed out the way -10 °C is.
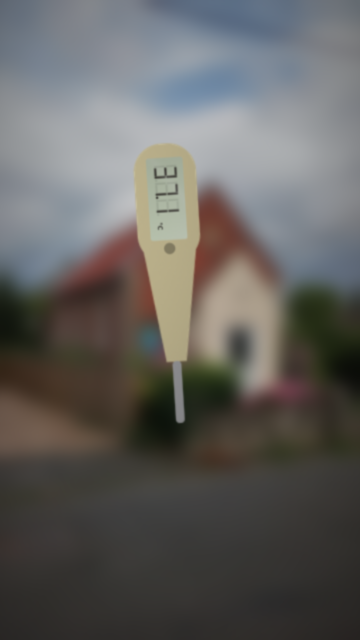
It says 37.1 °C
